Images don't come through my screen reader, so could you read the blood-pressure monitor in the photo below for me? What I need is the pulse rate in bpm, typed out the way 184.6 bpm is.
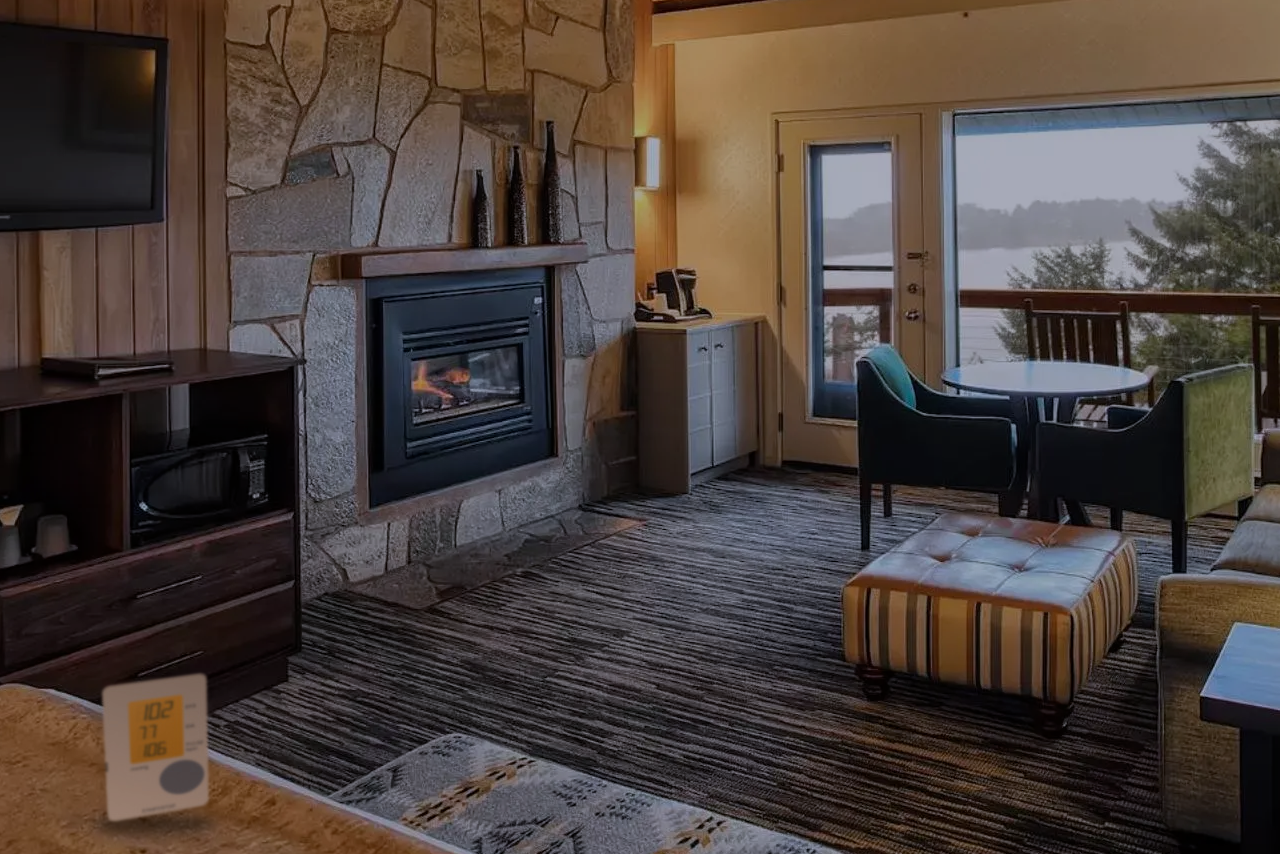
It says 106 bpm
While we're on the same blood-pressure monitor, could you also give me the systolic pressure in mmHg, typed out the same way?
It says 102 mmHg
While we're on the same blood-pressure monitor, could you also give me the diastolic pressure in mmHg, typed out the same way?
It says 77 mmHg
